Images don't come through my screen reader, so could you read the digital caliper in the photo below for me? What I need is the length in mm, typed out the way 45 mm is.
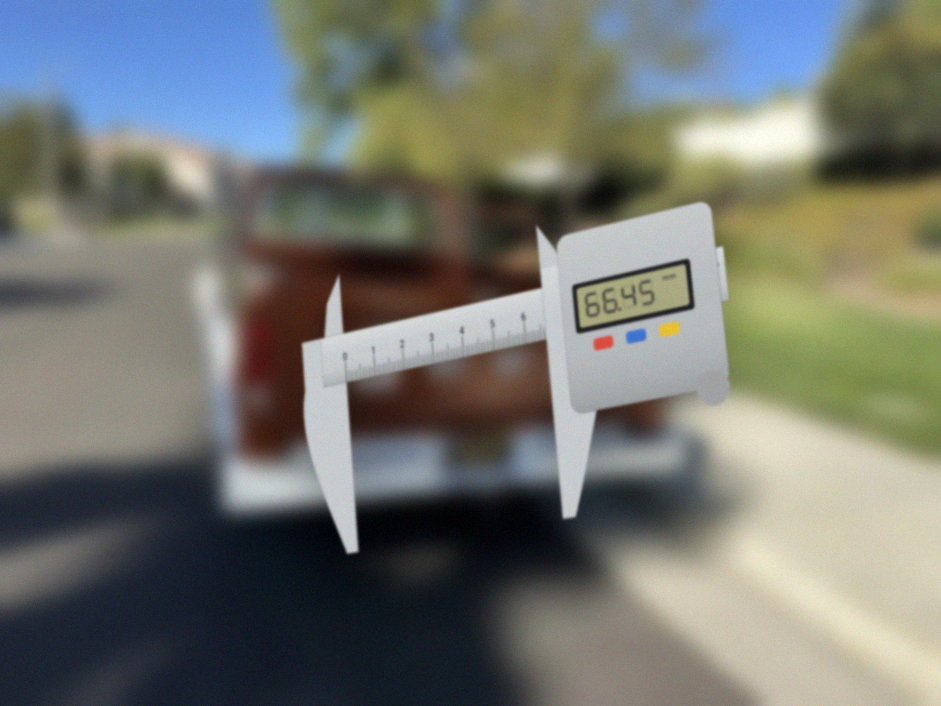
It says 66.45 mm
